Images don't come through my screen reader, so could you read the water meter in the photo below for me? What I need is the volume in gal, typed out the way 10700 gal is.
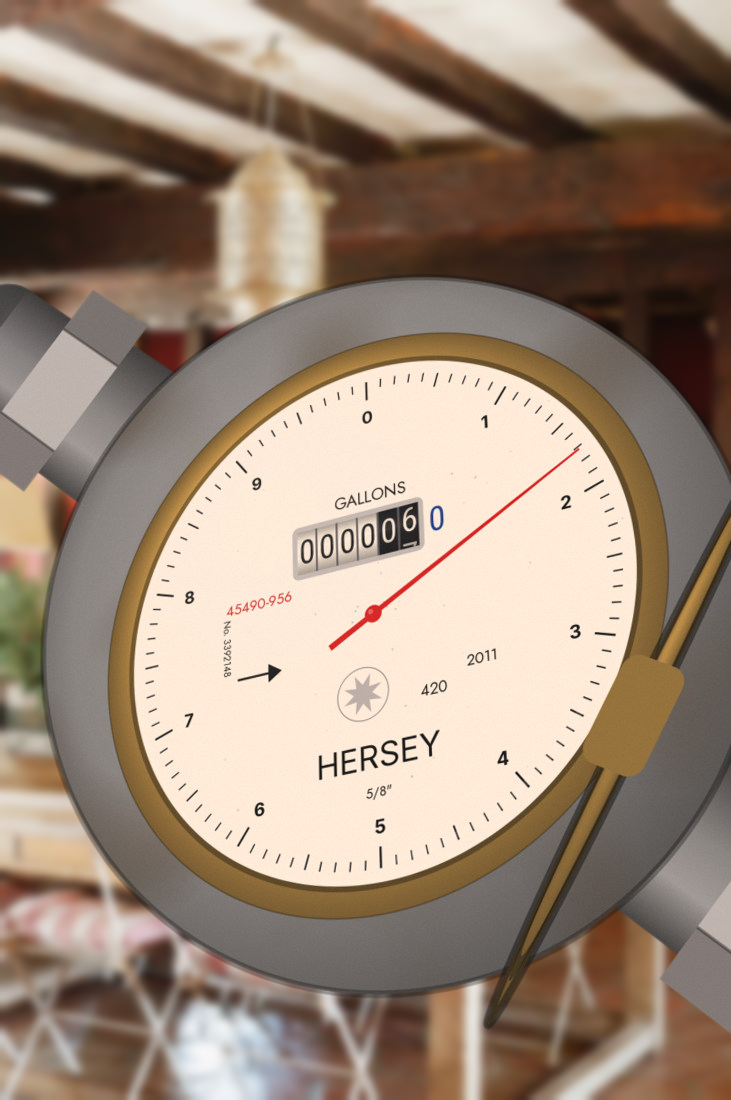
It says 61.7 gal
